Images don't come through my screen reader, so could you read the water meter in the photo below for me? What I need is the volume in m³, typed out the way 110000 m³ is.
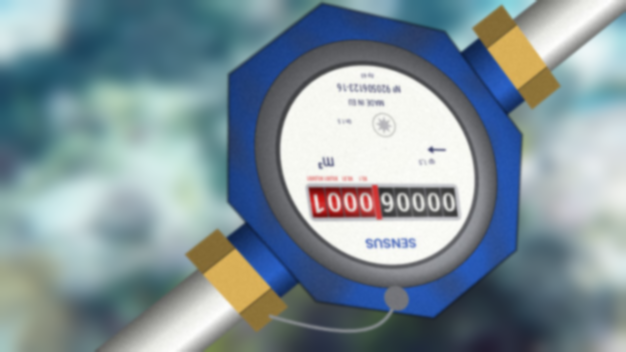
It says 6.0001 m³
